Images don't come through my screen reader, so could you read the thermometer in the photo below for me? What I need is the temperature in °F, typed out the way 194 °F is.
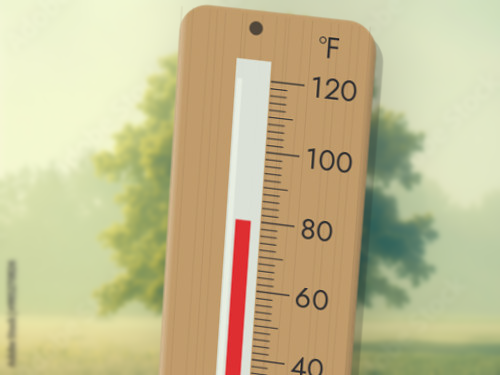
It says 80 °F
